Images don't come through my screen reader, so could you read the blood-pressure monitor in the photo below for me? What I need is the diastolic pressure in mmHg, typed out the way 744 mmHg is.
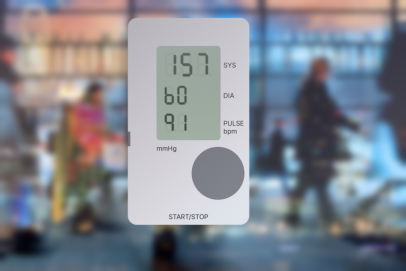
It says 60 mmHg
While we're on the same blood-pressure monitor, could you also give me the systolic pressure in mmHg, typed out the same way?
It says 157 mmHg
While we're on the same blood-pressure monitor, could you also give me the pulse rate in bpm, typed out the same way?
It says 91 bpm
